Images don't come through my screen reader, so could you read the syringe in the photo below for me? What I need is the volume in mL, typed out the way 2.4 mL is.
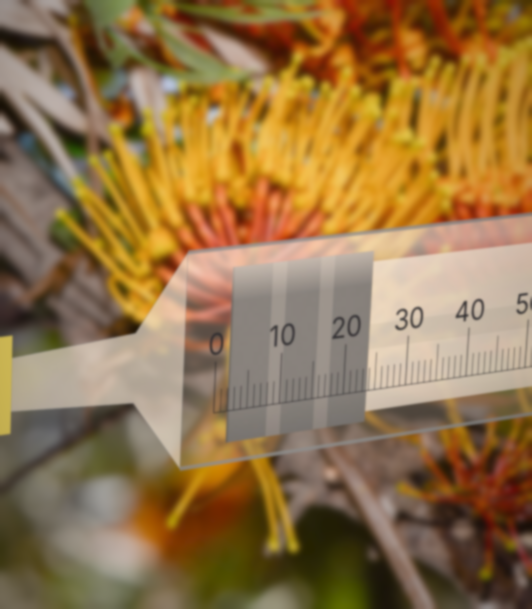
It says 2 mL
